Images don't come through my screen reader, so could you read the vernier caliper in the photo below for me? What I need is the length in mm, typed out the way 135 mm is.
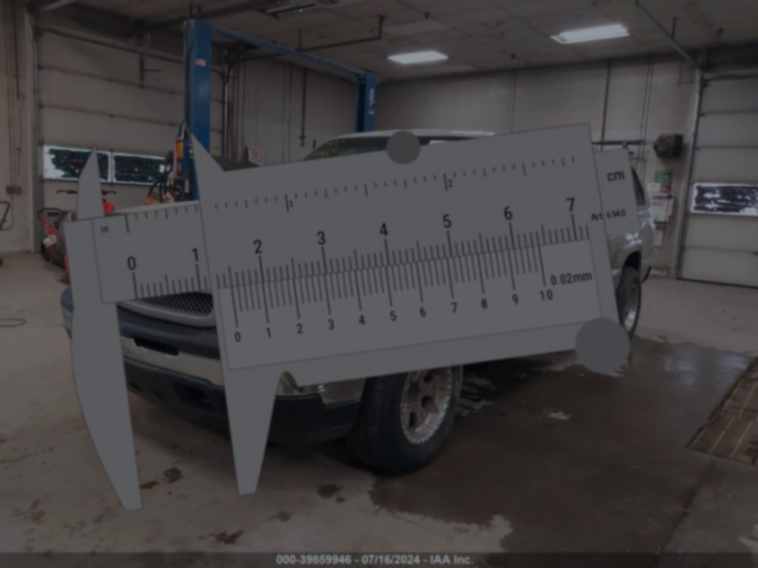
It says 15.0 mm
